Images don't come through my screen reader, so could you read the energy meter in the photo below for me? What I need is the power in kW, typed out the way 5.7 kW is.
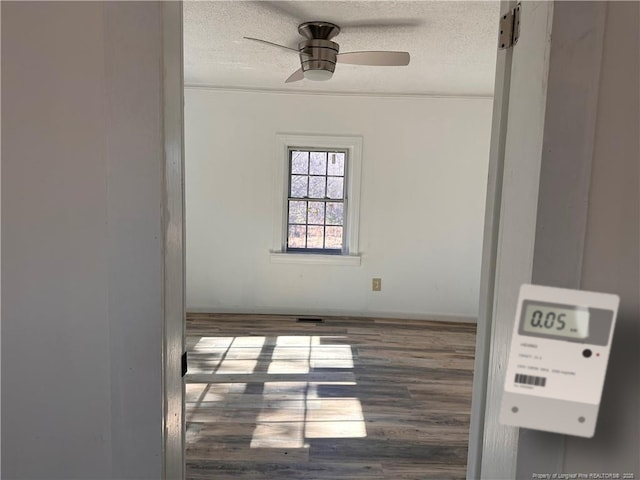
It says 0.05 kW
